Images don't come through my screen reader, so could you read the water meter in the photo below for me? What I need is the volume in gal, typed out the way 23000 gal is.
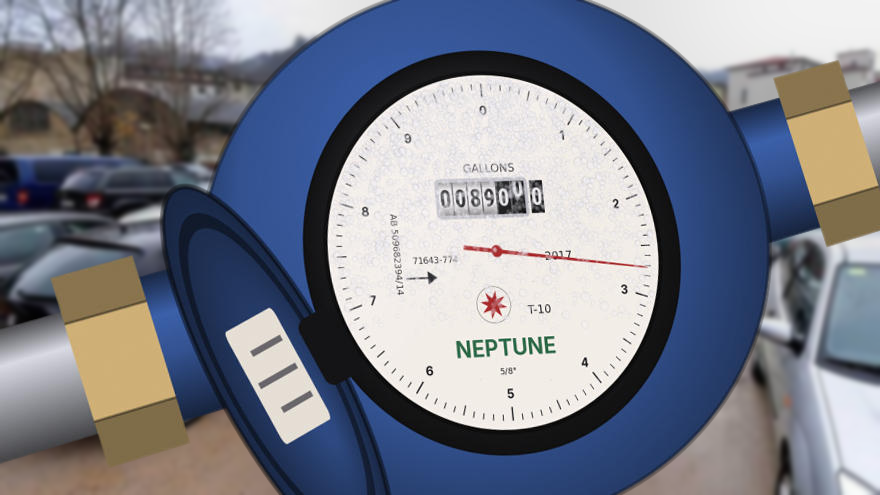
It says 89002.7 gal
